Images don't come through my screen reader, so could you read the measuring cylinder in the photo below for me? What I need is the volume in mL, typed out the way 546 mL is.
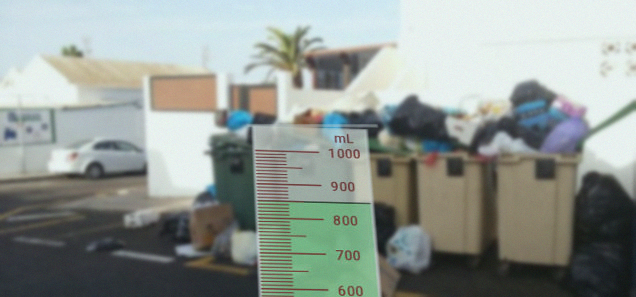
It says 850 mL
